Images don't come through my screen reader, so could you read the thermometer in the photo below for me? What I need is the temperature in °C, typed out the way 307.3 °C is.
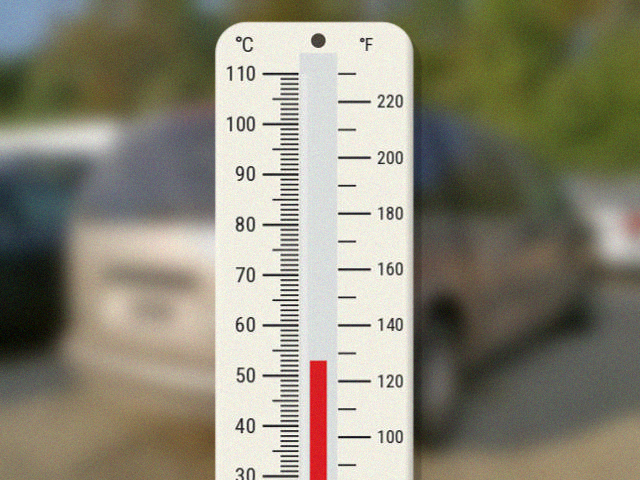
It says 53 °C
